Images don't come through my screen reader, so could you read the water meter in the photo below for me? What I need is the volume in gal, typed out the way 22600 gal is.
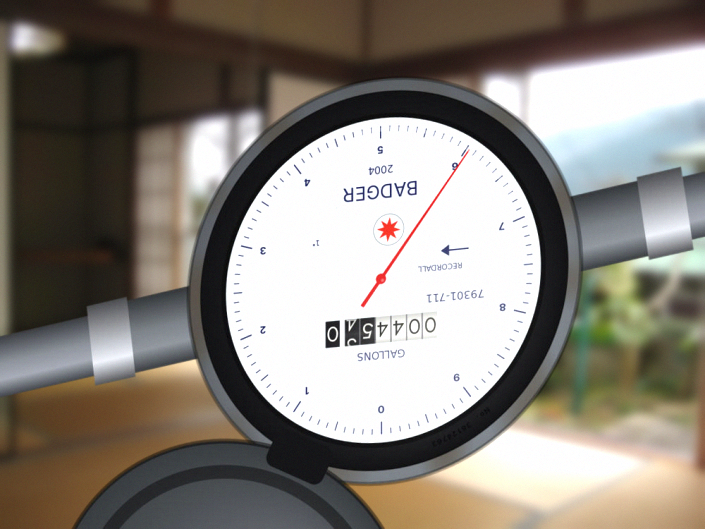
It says 44536.0 gal
